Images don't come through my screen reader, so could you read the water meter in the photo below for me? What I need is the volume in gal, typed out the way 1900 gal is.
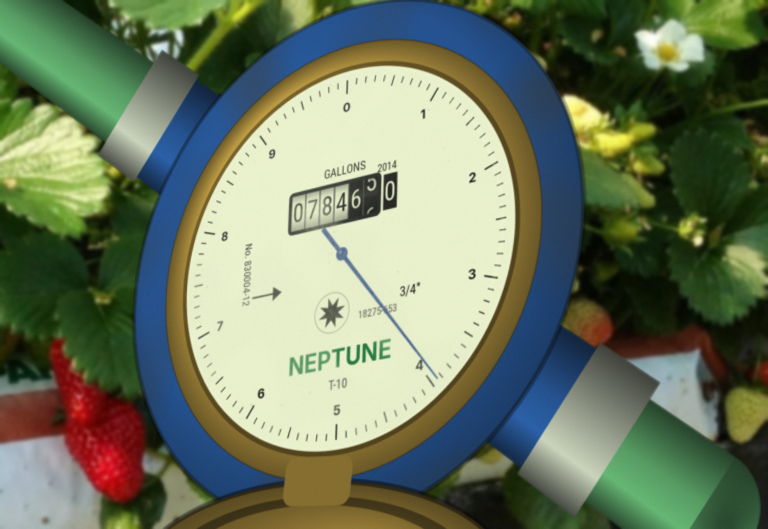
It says 784653.9 gal
